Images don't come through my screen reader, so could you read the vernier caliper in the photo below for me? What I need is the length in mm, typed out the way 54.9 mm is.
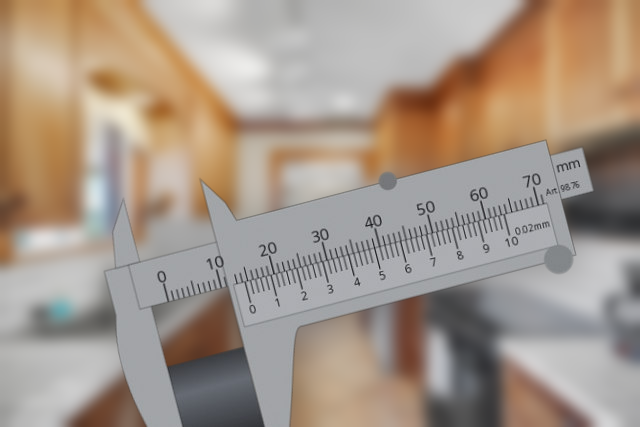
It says 14.5 mm
